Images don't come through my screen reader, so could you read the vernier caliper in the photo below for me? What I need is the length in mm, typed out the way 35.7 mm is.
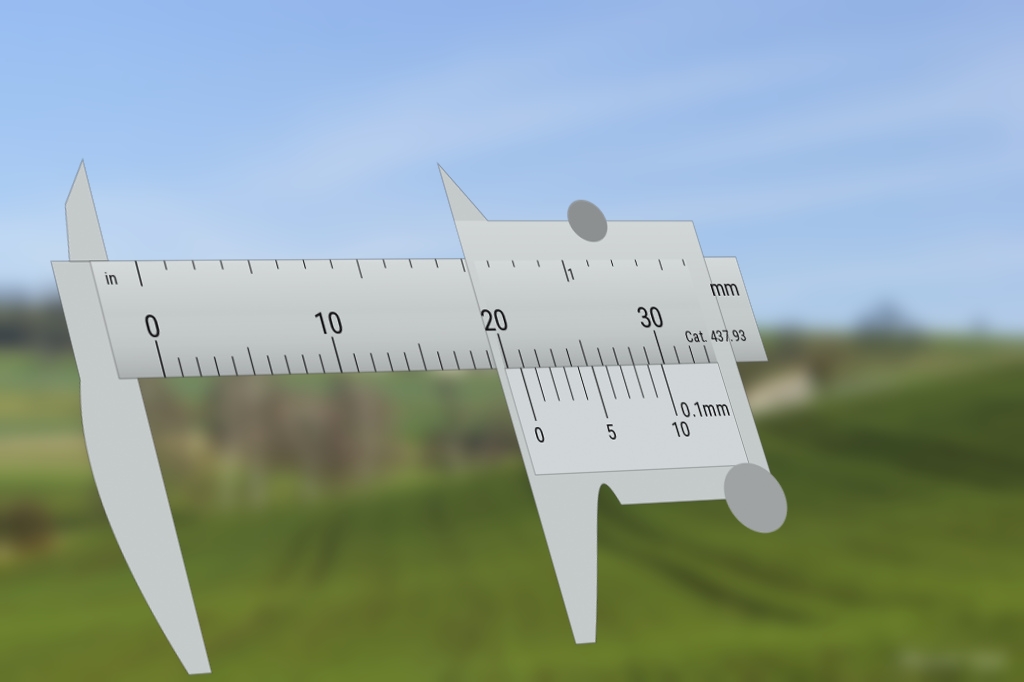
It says 20.8 mm
